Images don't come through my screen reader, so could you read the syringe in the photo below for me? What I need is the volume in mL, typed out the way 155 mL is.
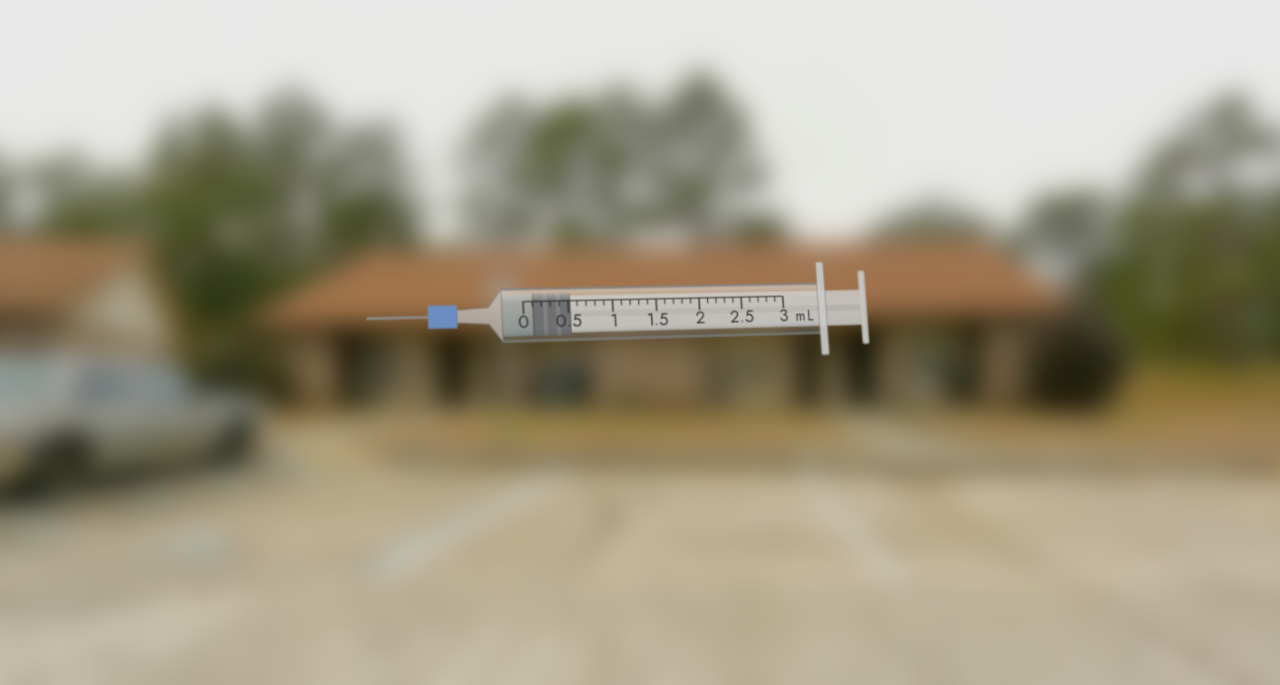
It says 0.1 mL
